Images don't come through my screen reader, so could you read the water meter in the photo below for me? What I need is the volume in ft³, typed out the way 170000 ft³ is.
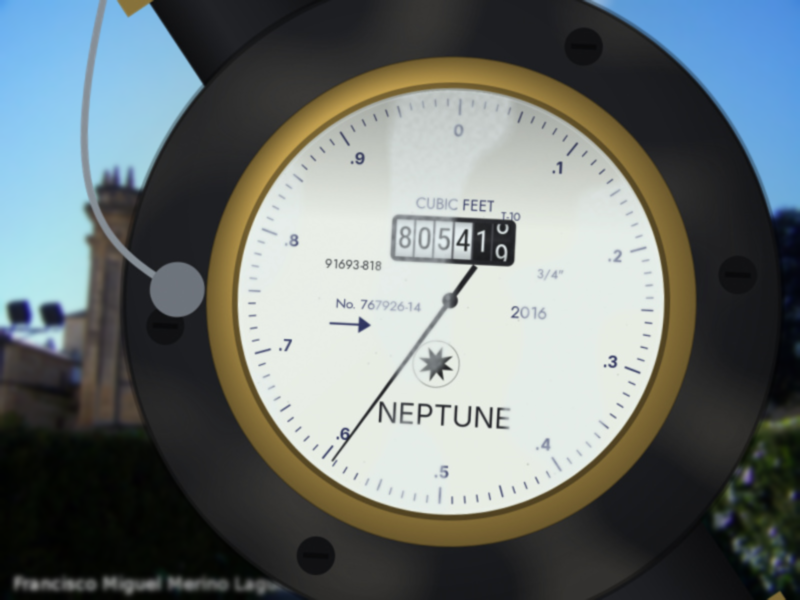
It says 805418.59 ft³
